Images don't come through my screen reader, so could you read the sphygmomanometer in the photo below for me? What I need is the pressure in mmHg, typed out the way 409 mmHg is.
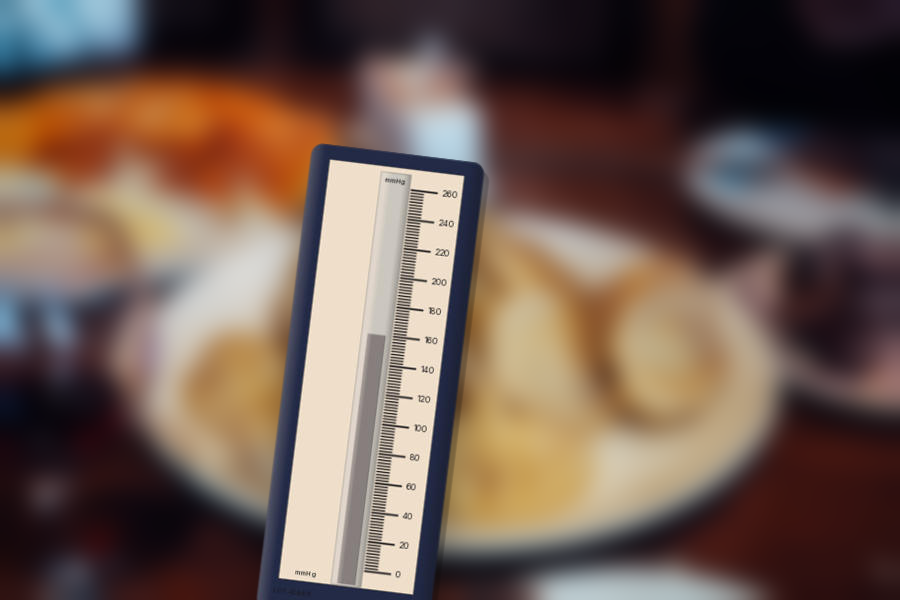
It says 160 mmHg
